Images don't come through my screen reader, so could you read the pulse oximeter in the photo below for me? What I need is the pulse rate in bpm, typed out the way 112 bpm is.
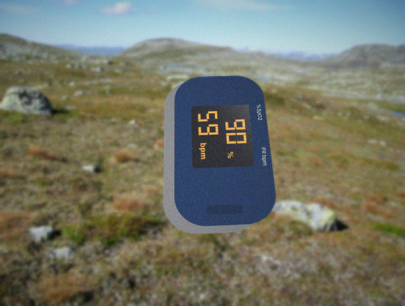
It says 59 bpm
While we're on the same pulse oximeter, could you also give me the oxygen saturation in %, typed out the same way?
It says 90 %
